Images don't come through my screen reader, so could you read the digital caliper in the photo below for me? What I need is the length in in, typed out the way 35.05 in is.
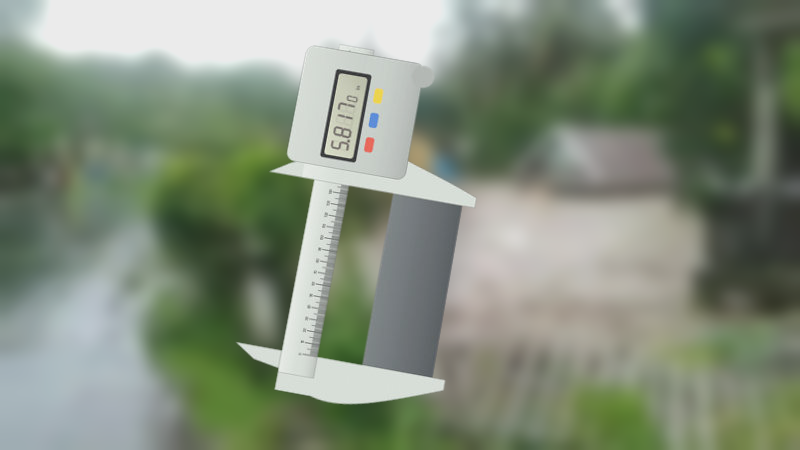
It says 5.8170 in
